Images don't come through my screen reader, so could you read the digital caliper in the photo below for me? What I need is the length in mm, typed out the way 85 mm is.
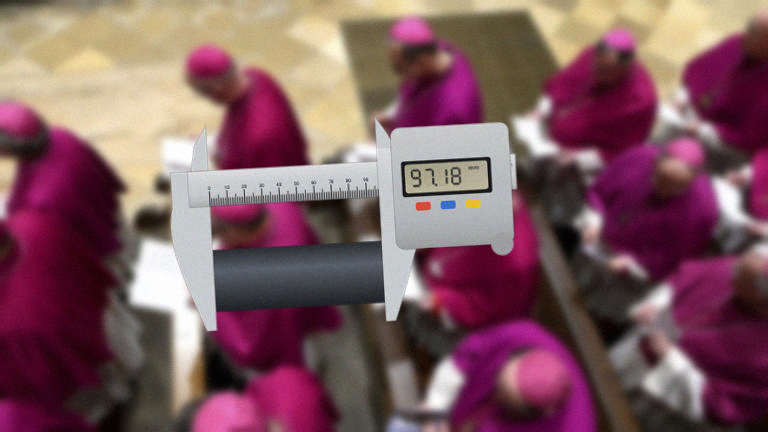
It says 97.18 mm
